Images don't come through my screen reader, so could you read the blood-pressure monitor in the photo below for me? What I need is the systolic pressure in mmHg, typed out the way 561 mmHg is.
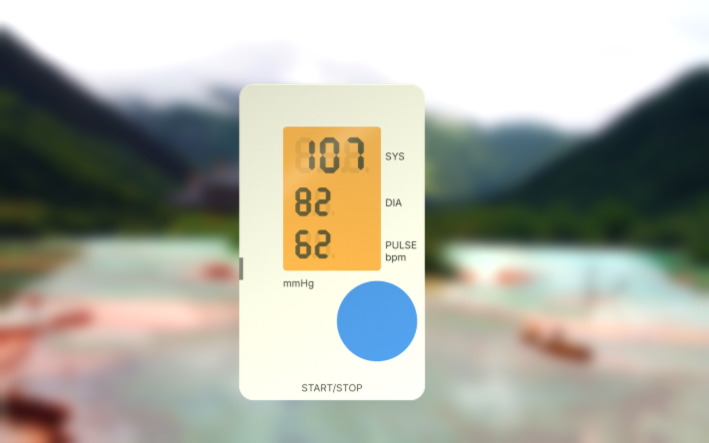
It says 107 mmHg
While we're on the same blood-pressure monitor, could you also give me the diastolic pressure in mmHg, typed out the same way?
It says 82 mmHg
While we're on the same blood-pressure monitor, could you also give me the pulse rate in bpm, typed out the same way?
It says 62 bpm
